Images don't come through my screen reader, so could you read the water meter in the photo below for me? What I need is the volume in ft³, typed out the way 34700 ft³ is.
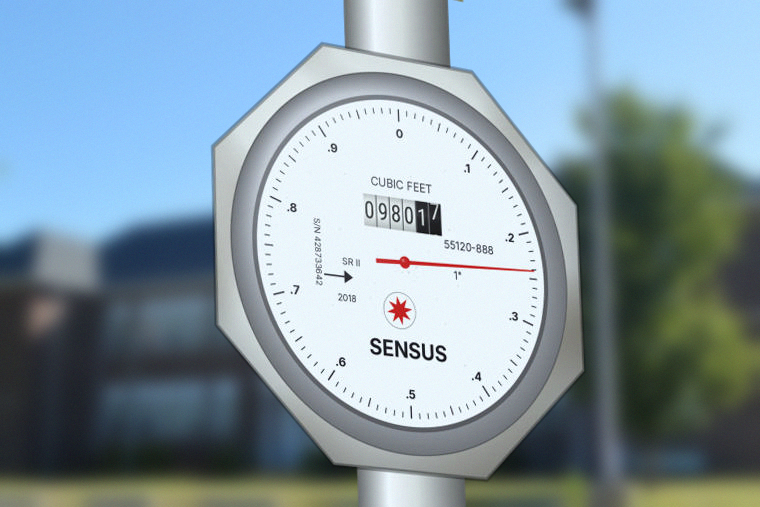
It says 98017.24 ft³
